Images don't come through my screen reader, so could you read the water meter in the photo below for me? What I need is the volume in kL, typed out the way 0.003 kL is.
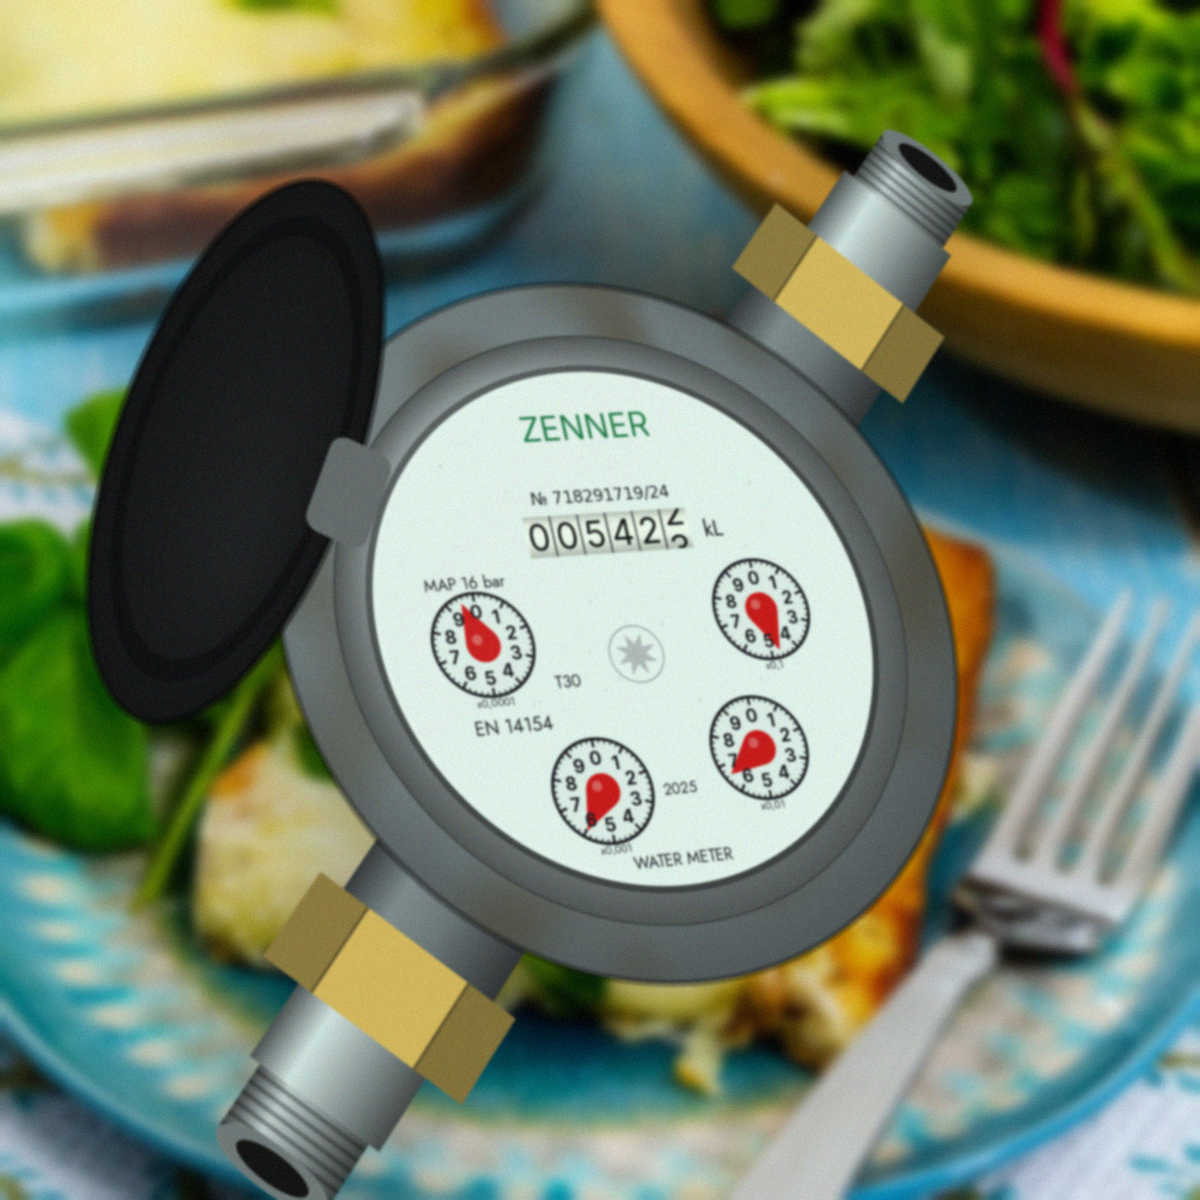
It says 5422.4659 kL
